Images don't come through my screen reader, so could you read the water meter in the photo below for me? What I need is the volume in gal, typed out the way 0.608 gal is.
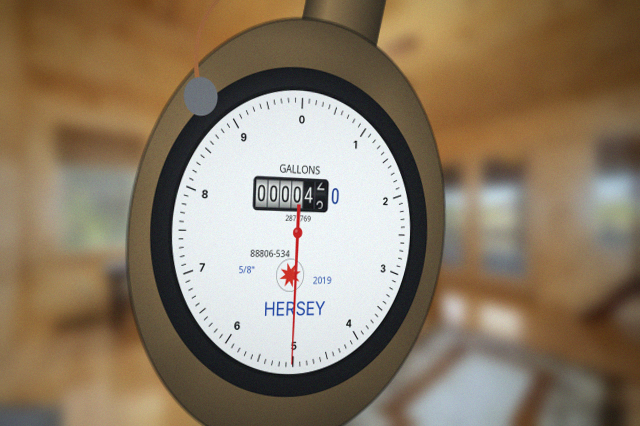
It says 425.0 gal
